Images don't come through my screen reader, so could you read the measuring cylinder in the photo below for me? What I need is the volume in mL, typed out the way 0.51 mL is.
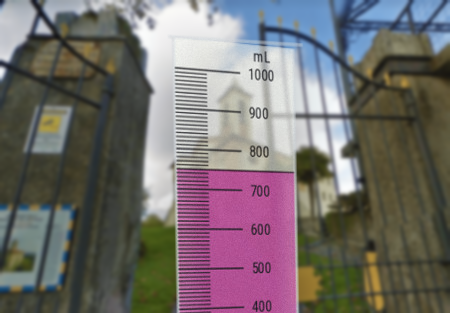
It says 750 mL
